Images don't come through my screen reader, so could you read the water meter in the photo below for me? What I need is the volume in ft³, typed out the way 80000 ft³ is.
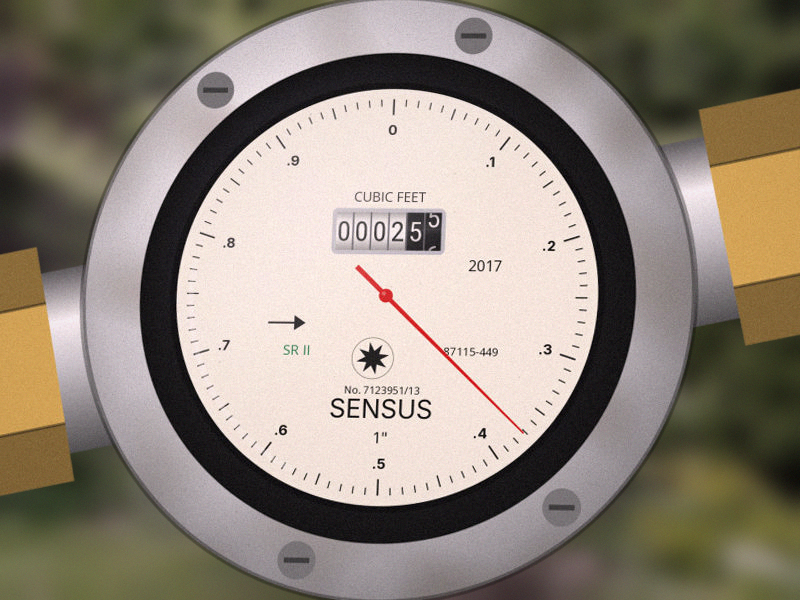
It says 255.37 ft³
